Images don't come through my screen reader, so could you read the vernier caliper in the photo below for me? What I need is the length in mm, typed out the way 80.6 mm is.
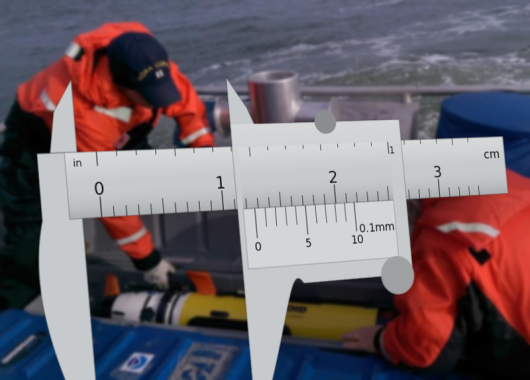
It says 12.7 mm
